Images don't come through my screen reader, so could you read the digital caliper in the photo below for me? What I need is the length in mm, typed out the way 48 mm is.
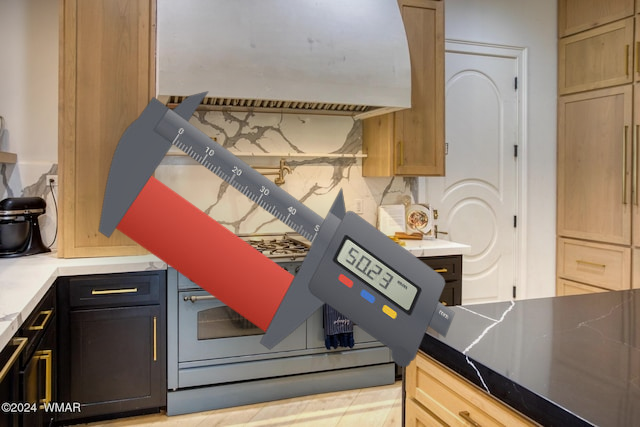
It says 50.23 mm
